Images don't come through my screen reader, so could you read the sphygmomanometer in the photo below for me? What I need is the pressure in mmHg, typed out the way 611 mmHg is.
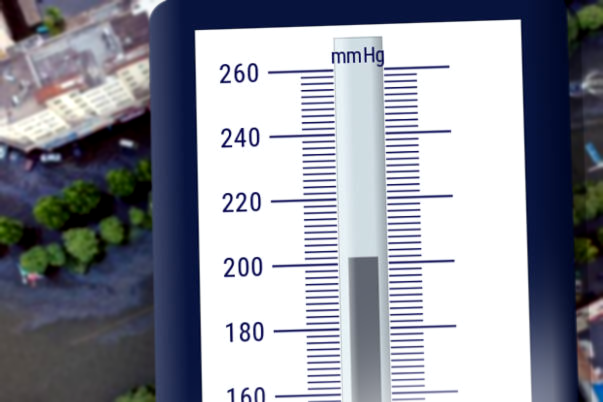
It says 202 mmHg
